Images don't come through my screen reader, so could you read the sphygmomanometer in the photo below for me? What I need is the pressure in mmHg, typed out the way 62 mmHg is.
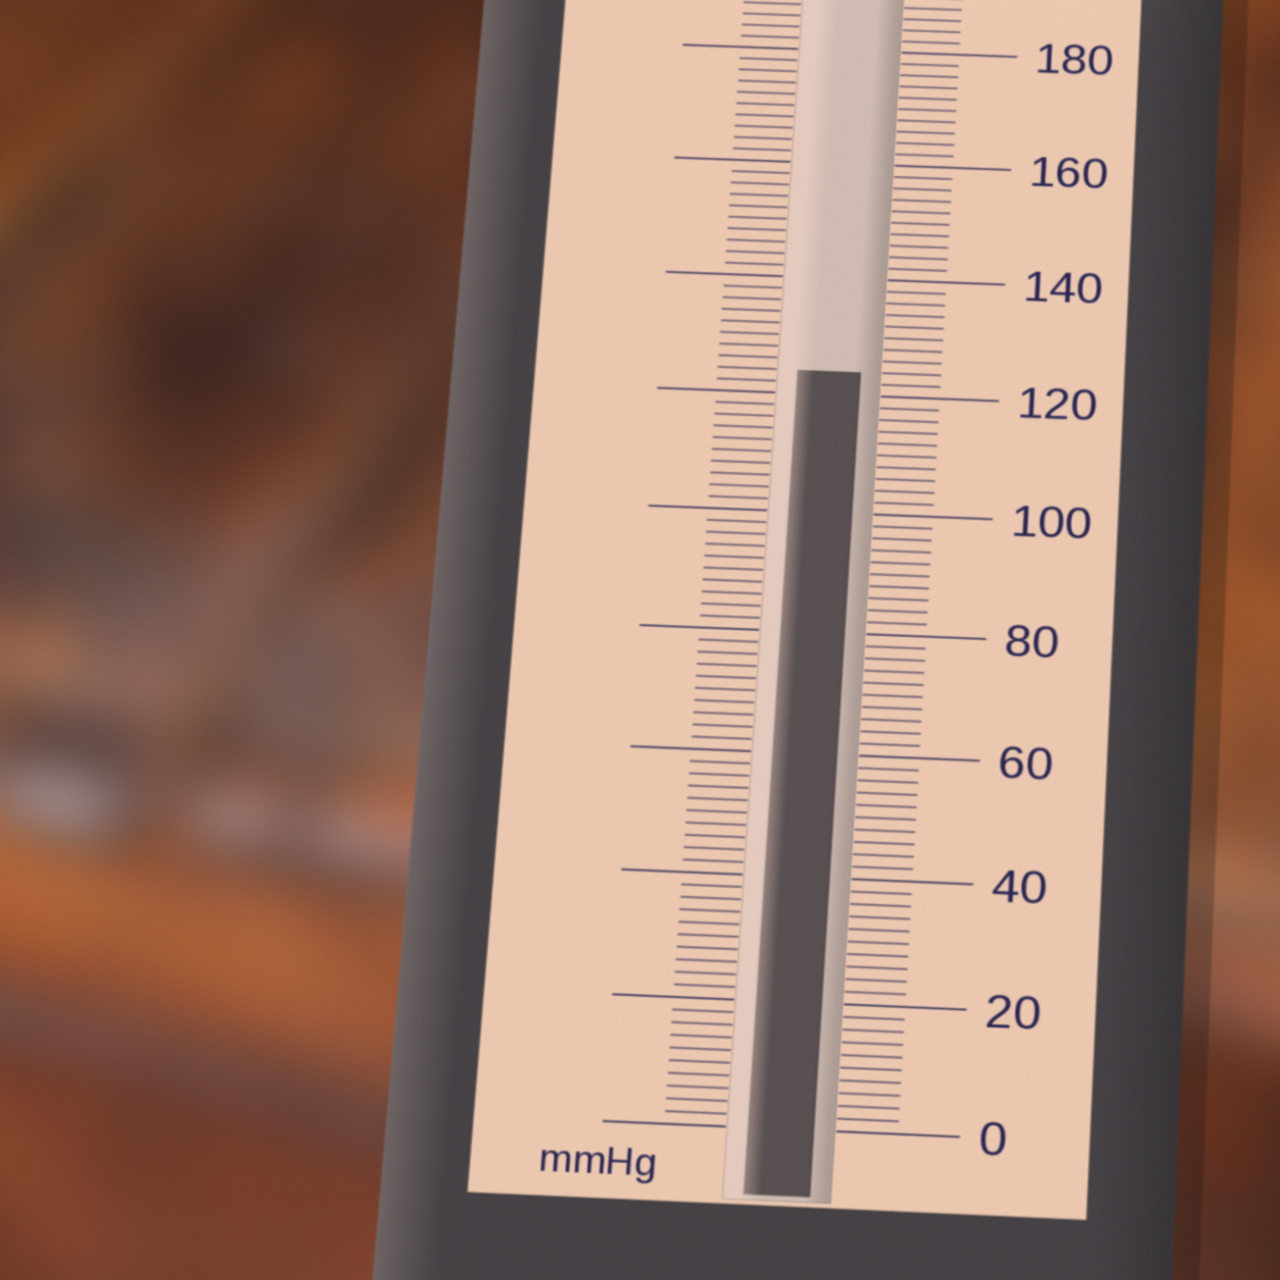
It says 124 mmHg
